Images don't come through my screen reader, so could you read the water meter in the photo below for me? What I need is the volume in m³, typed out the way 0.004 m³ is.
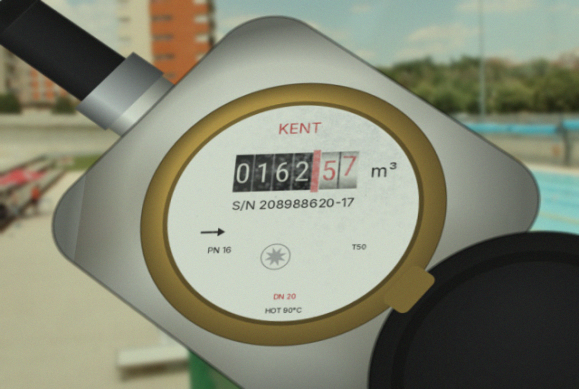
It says 162.57 m³
